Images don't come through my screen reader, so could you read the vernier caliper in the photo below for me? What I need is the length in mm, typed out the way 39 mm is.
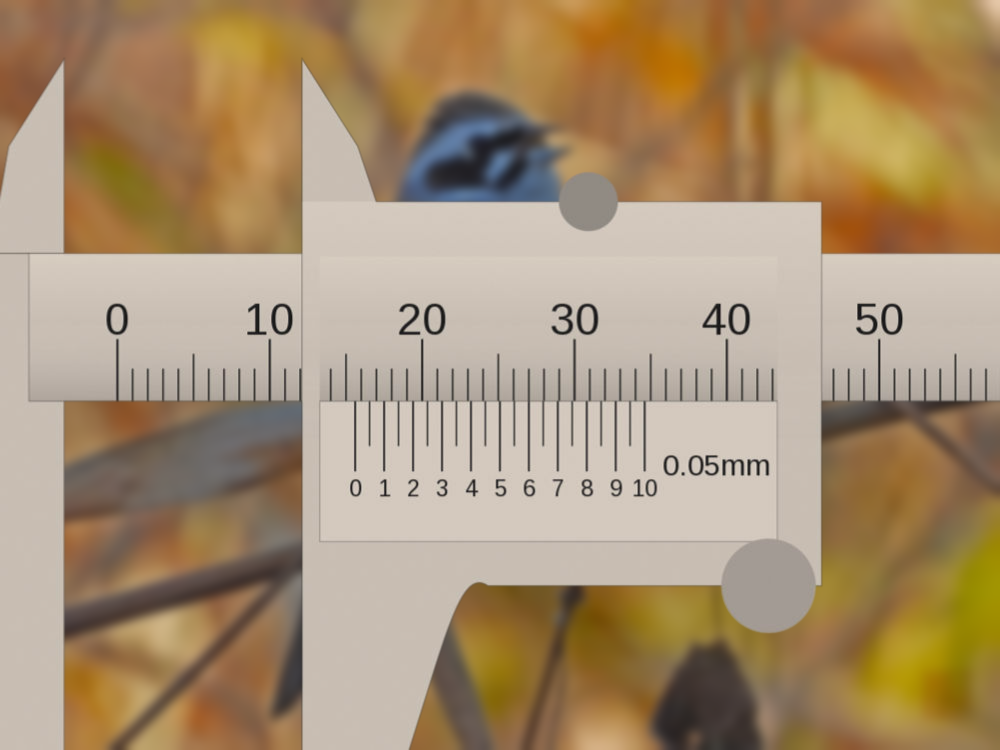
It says 15.6 mm
